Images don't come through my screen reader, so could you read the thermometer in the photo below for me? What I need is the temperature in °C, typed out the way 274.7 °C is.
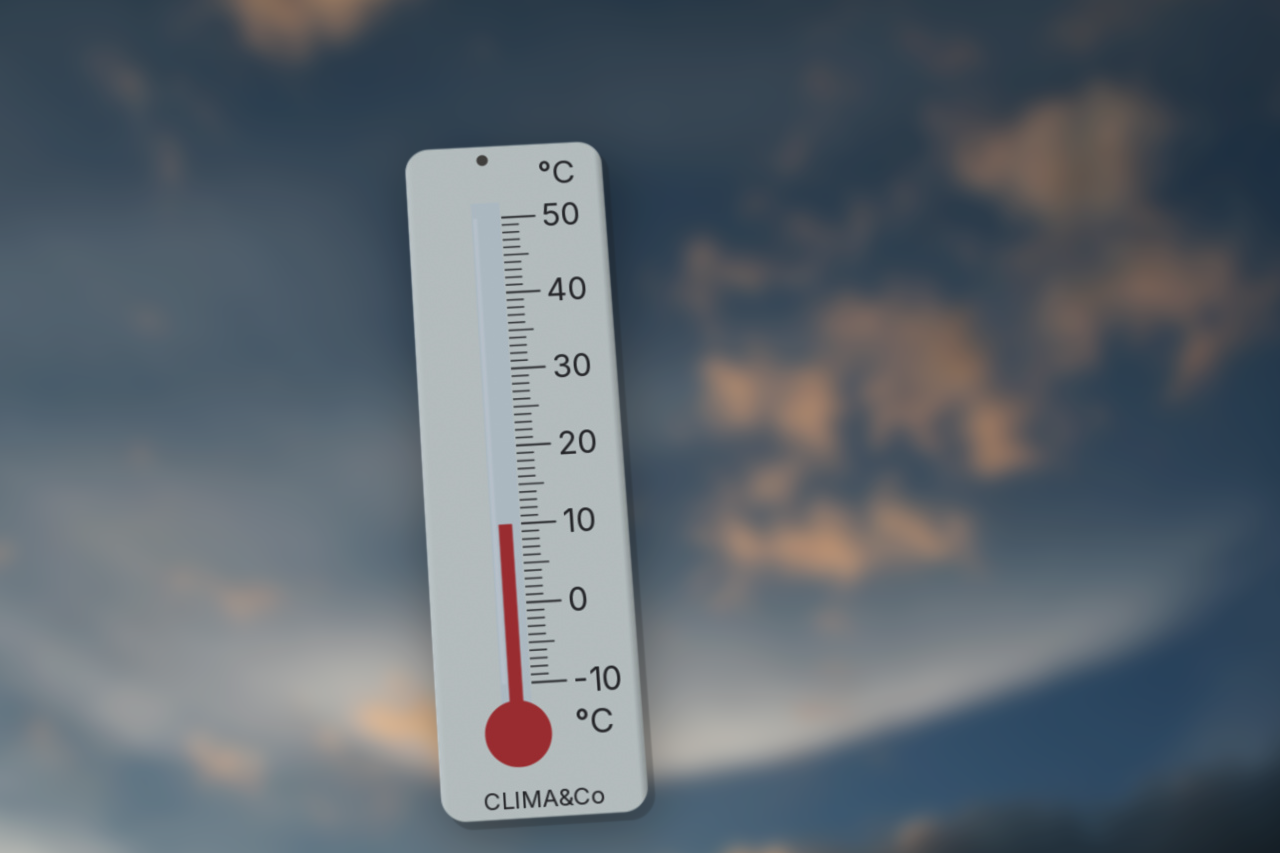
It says 10 °C
